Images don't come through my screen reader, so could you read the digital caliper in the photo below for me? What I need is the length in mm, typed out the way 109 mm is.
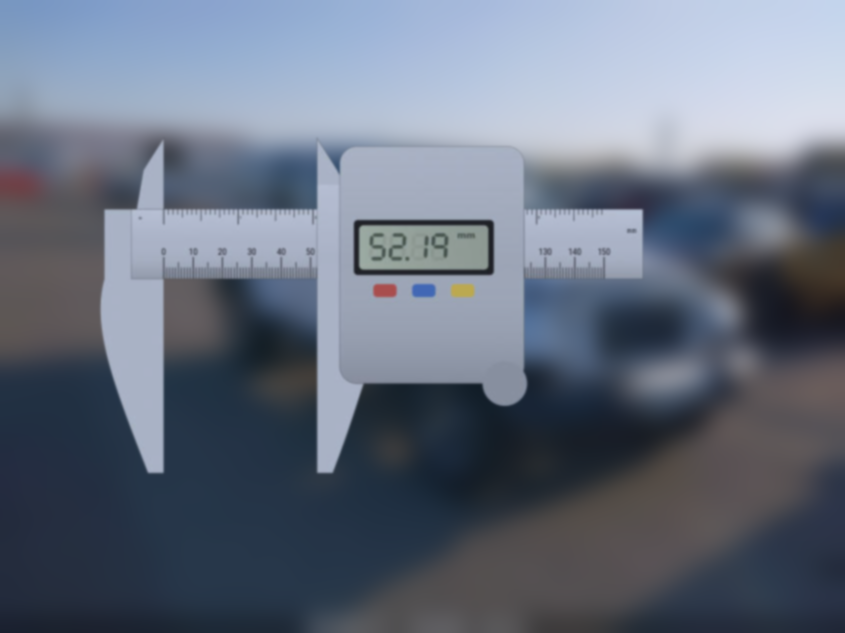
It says 52.19 mm
